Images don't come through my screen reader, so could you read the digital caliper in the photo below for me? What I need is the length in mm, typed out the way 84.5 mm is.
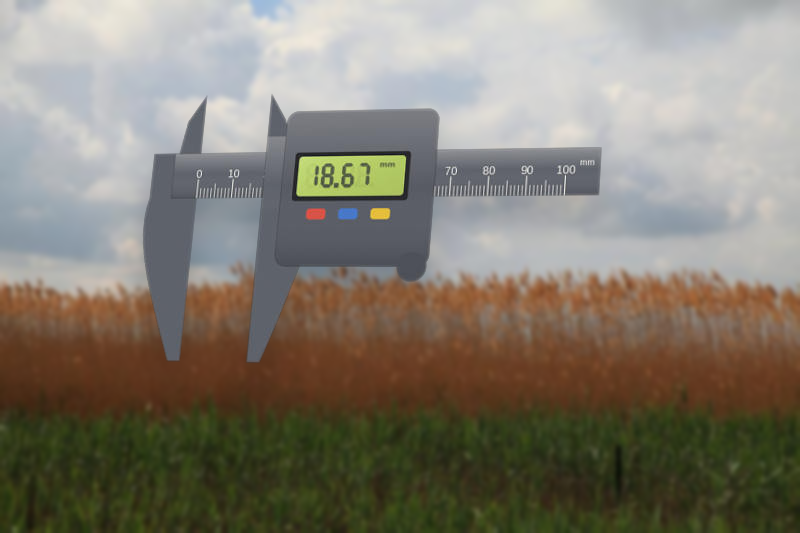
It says 18.67 mm
